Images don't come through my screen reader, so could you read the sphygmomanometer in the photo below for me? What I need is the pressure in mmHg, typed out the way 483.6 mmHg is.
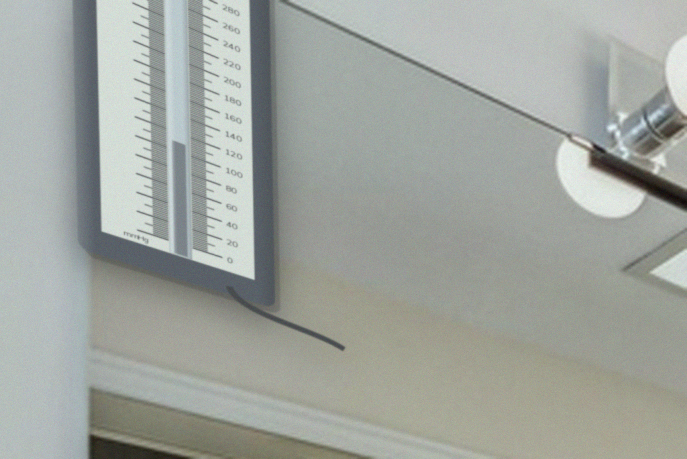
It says 110 mmHg
